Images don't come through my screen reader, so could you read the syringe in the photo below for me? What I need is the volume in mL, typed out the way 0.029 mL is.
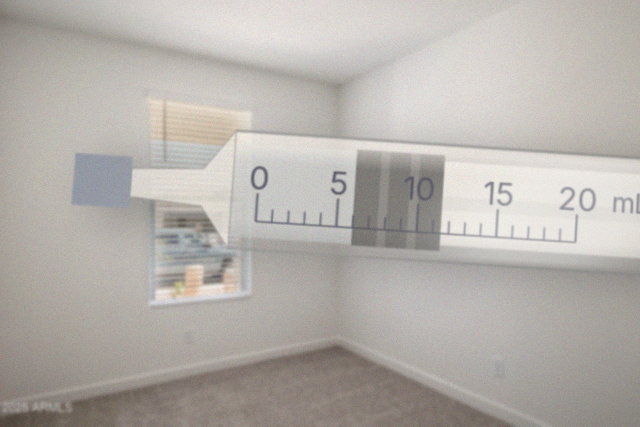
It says 6 mL
